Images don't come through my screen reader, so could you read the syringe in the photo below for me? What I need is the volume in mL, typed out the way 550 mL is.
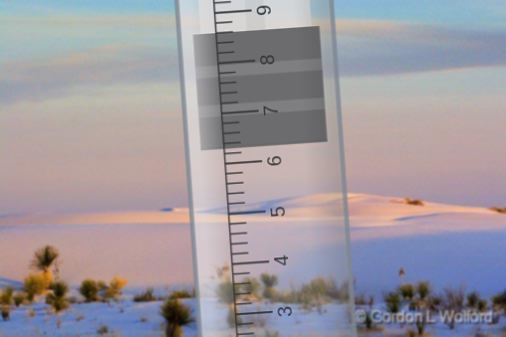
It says 6.3 mL
